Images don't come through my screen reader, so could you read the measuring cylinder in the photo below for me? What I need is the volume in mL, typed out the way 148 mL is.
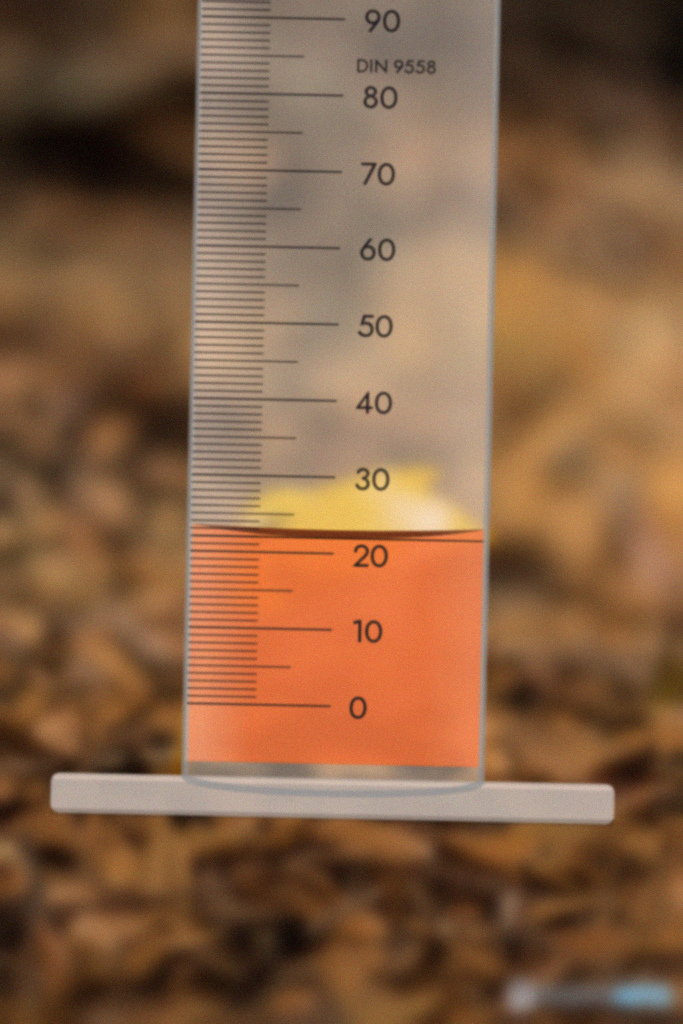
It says 22 mL
